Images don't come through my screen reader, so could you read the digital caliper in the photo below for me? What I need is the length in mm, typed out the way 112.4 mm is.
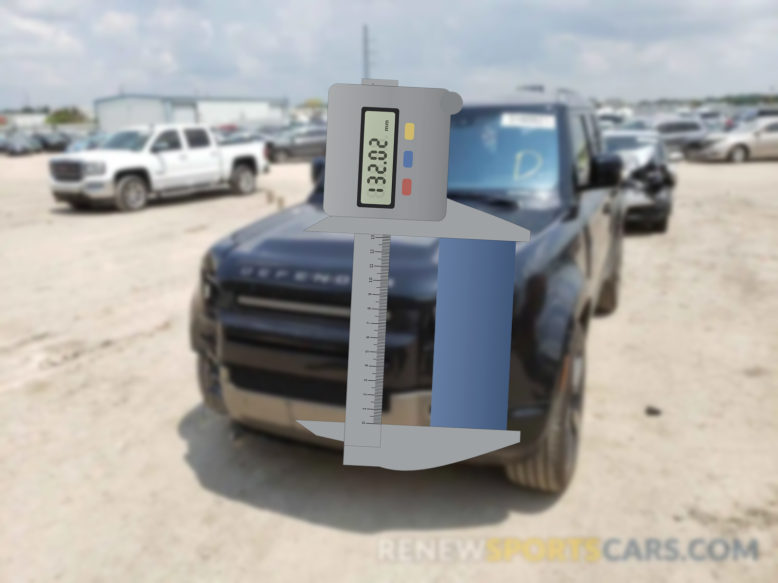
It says 132.02 mm
